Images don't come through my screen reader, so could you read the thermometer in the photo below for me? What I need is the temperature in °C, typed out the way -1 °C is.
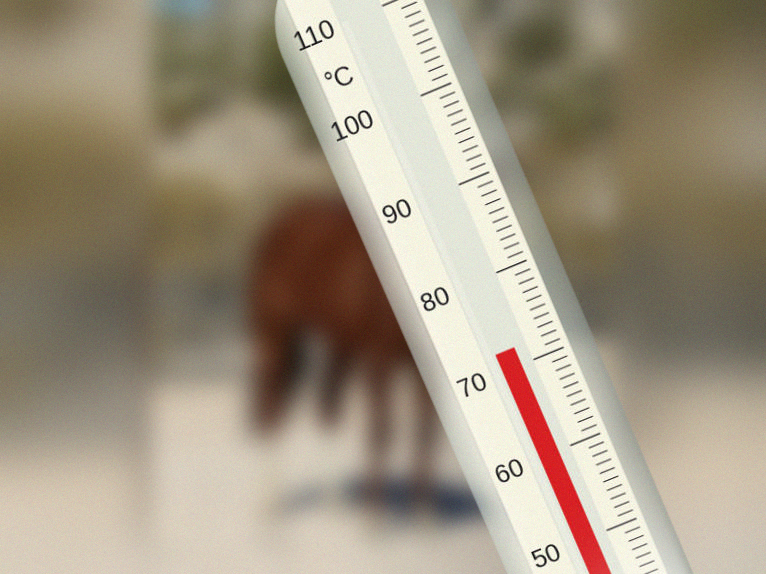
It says 72 °C
